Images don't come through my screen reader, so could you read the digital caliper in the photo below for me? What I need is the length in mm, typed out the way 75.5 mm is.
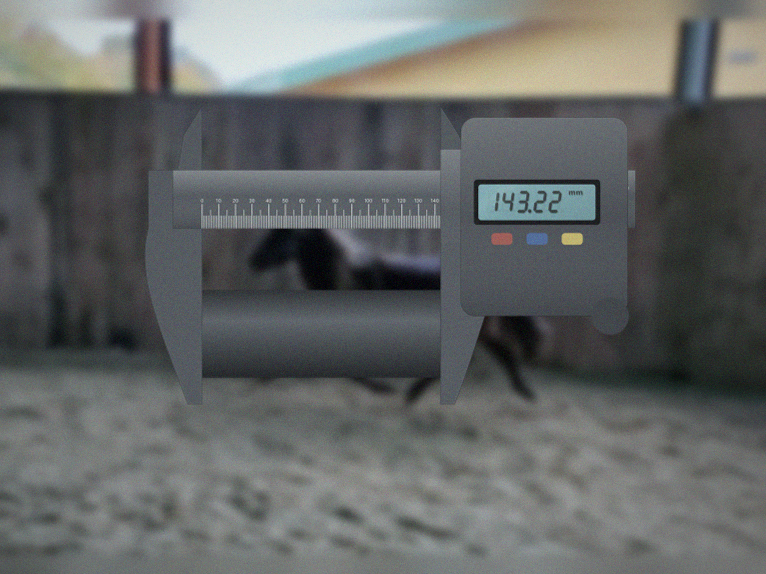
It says 143.22 mm
